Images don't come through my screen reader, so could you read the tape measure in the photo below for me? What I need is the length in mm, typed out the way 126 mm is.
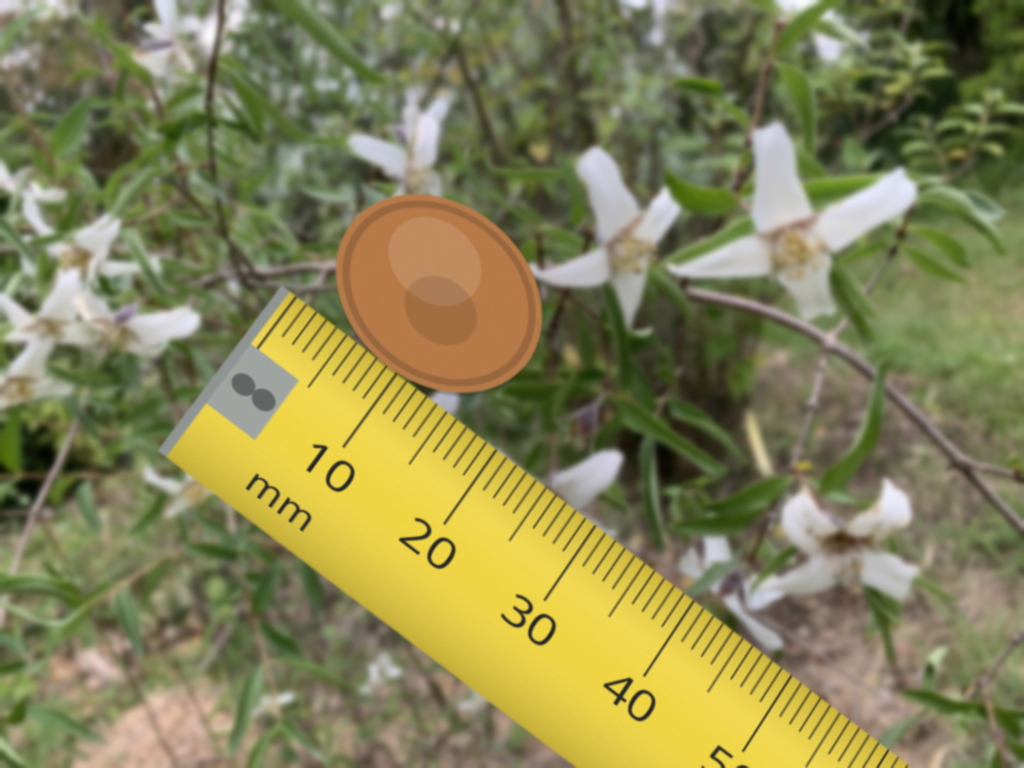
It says 18 mm
